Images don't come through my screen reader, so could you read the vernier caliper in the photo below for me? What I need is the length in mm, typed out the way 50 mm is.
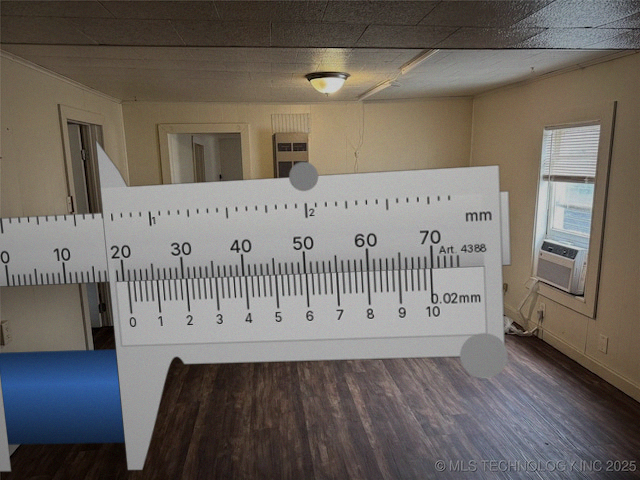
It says 20.8 mm
